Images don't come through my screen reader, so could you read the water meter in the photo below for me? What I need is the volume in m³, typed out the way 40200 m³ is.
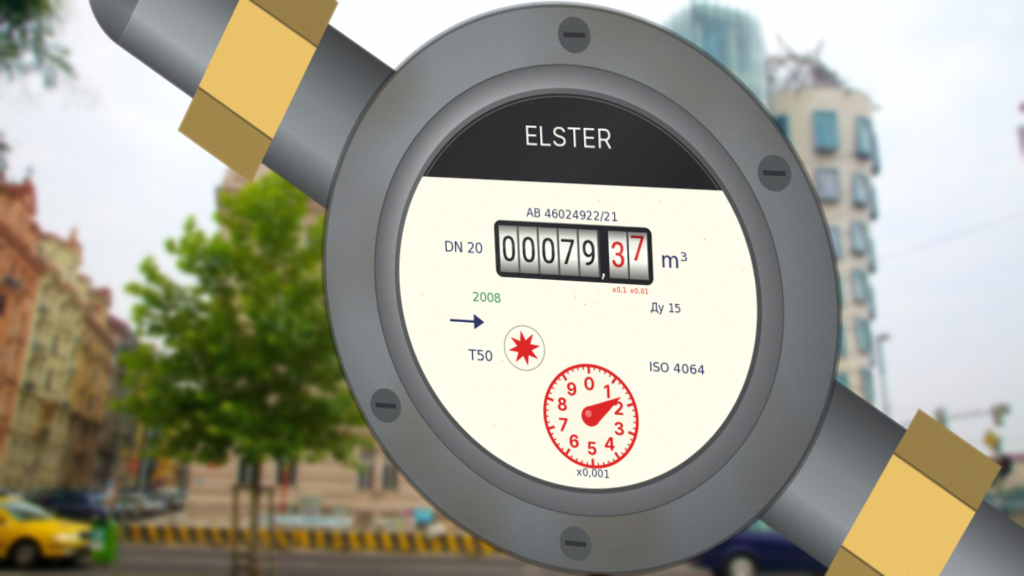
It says 79.371 m³
